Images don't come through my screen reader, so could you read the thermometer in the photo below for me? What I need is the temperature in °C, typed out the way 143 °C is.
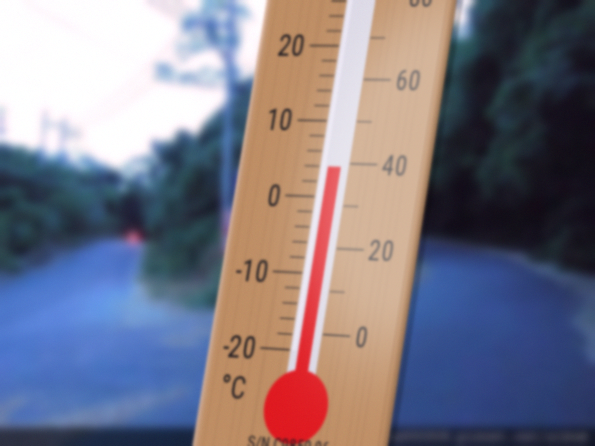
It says 4 °C
